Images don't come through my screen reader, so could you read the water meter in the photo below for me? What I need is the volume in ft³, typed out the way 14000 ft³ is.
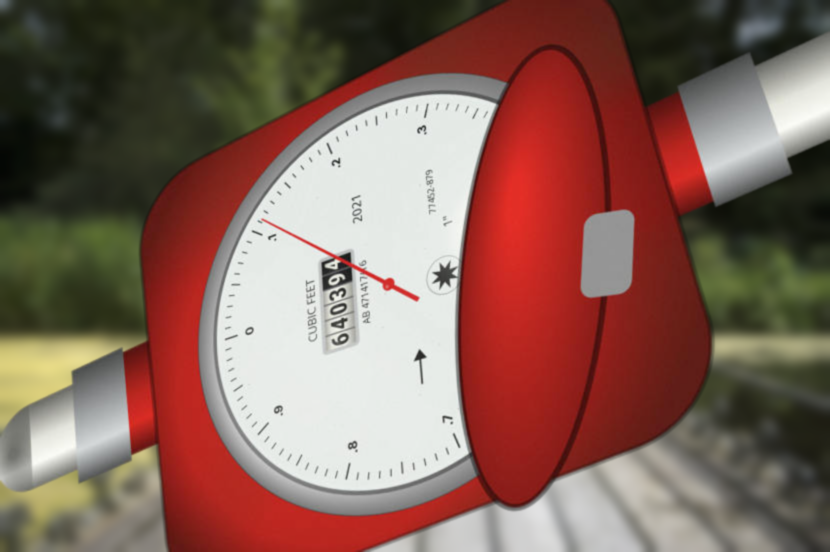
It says 640394.11 ft³
